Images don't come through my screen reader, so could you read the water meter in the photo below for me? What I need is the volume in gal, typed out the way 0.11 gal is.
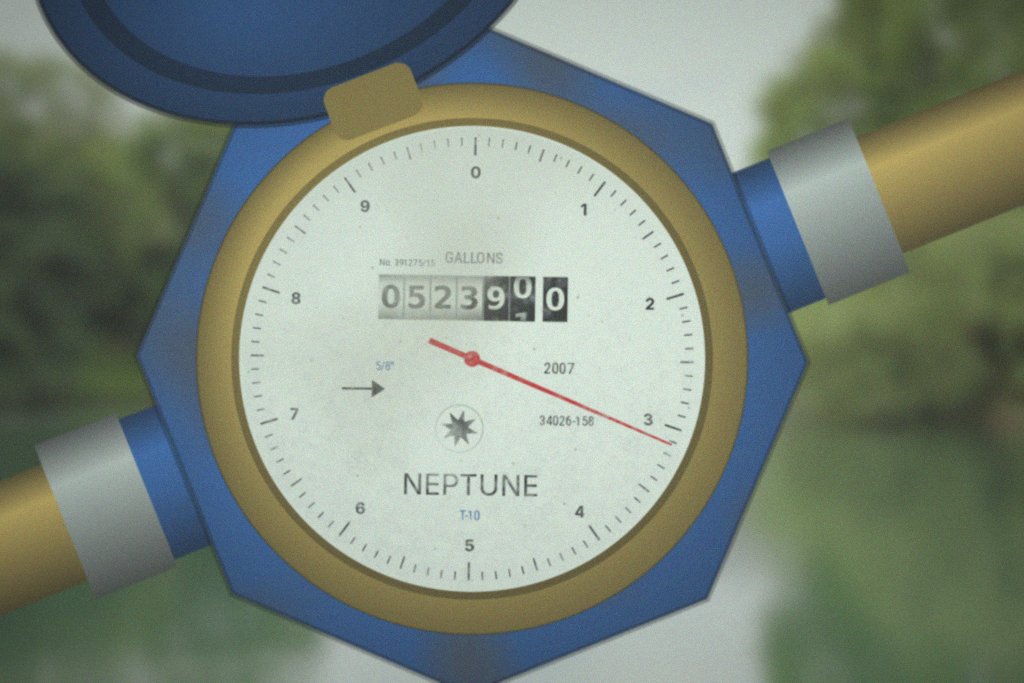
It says 523903.1 gal
